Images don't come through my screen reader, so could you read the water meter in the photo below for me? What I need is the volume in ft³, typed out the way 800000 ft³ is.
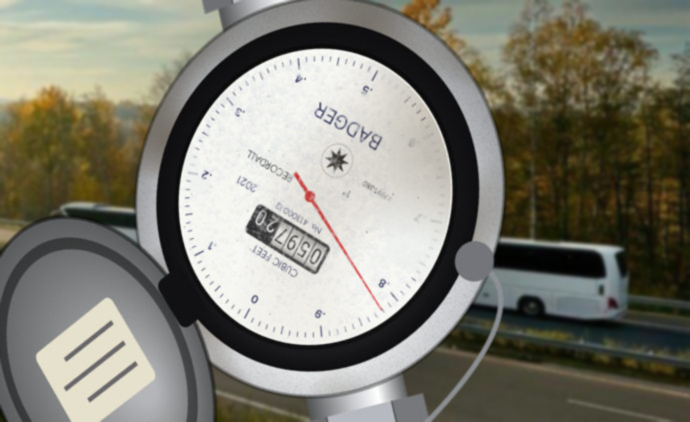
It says 59719.82 ft³
